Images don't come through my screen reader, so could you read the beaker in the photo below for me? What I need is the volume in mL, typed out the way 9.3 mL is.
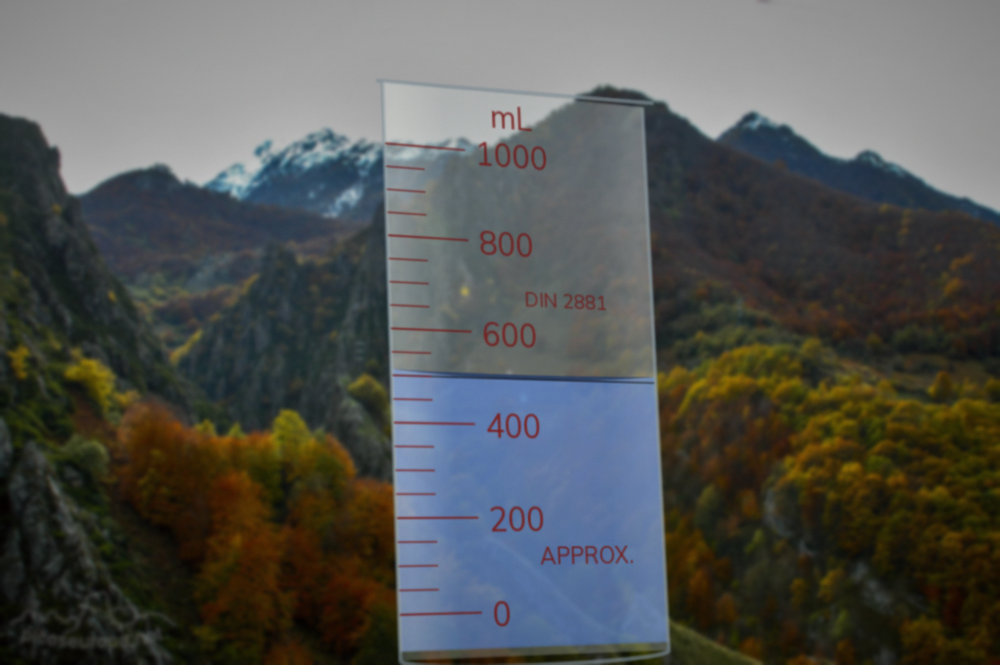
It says 500 mL
